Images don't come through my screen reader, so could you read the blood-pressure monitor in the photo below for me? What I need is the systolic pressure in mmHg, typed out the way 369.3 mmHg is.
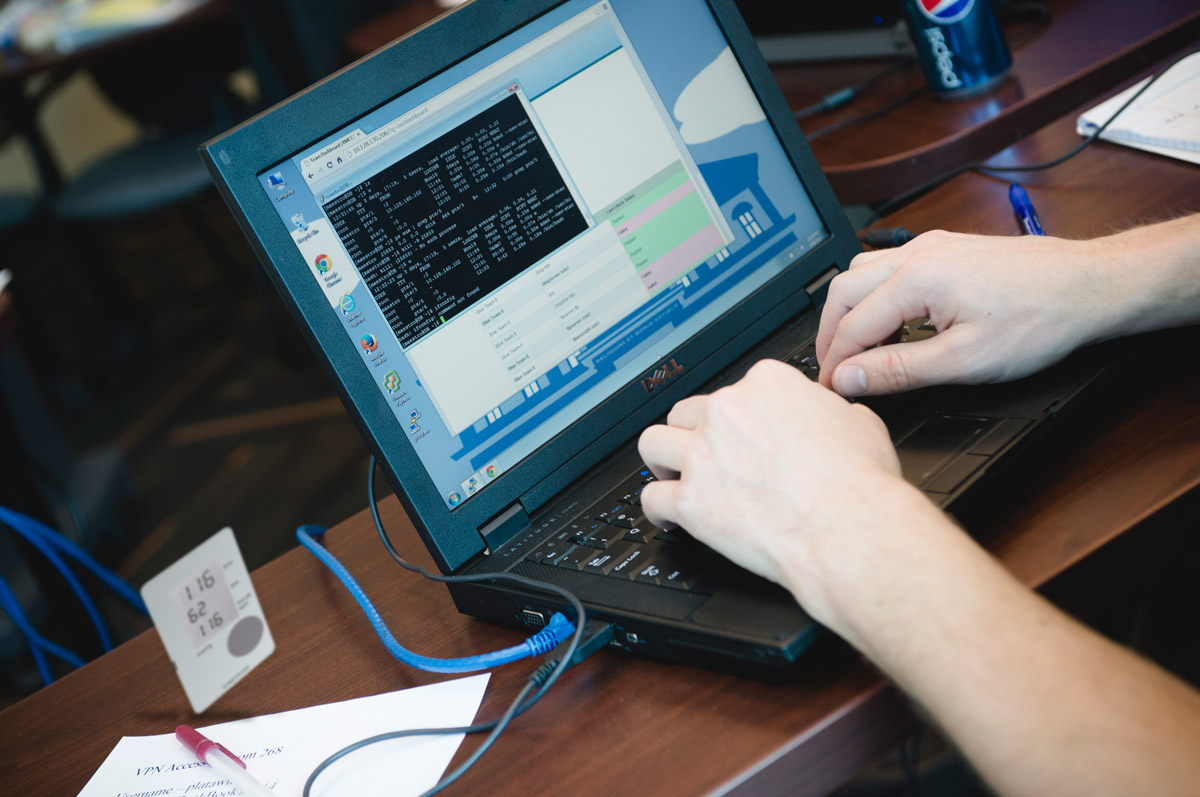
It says 116 mmHg
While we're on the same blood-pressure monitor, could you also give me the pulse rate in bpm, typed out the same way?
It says 116 bpm
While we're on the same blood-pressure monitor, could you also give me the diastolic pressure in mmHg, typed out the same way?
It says 62 mmHg
